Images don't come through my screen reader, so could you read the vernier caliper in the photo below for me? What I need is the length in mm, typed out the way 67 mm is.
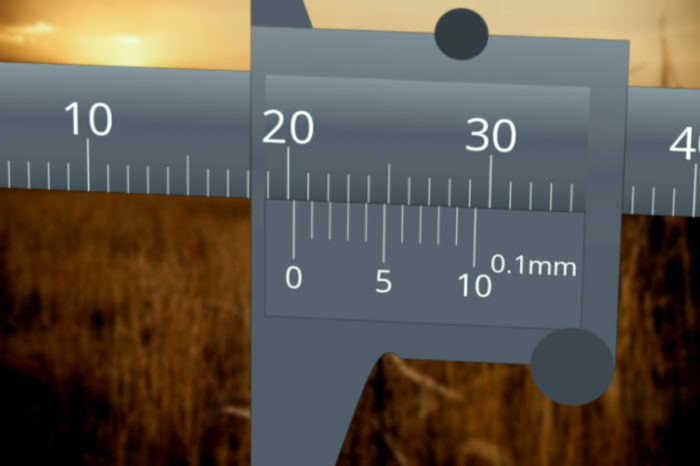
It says 20.3 mm
